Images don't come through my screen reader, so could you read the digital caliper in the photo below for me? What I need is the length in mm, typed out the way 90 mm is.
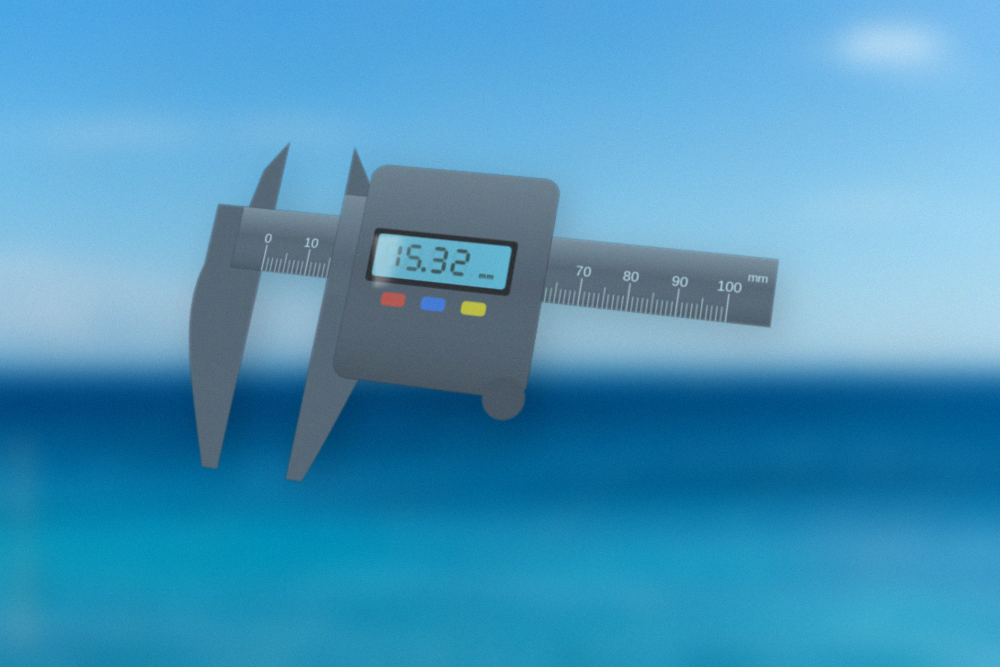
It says 15.32 mm
